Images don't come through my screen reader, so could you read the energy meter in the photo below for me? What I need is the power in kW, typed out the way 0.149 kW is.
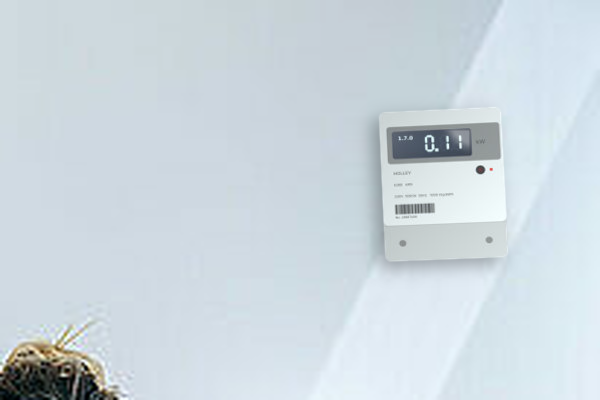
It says 0.11 kW
